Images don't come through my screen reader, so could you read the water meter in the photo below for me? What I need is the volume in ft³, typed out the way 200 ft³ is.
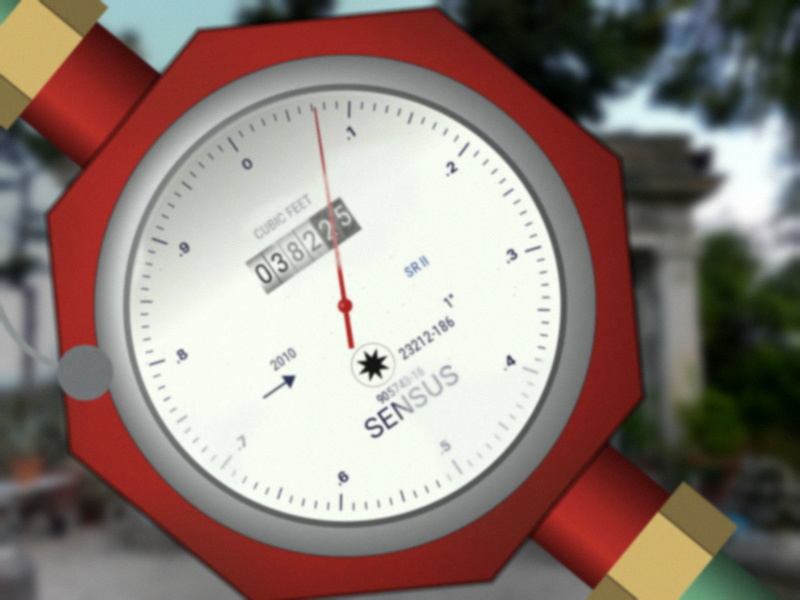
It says 38225.07 ft³
